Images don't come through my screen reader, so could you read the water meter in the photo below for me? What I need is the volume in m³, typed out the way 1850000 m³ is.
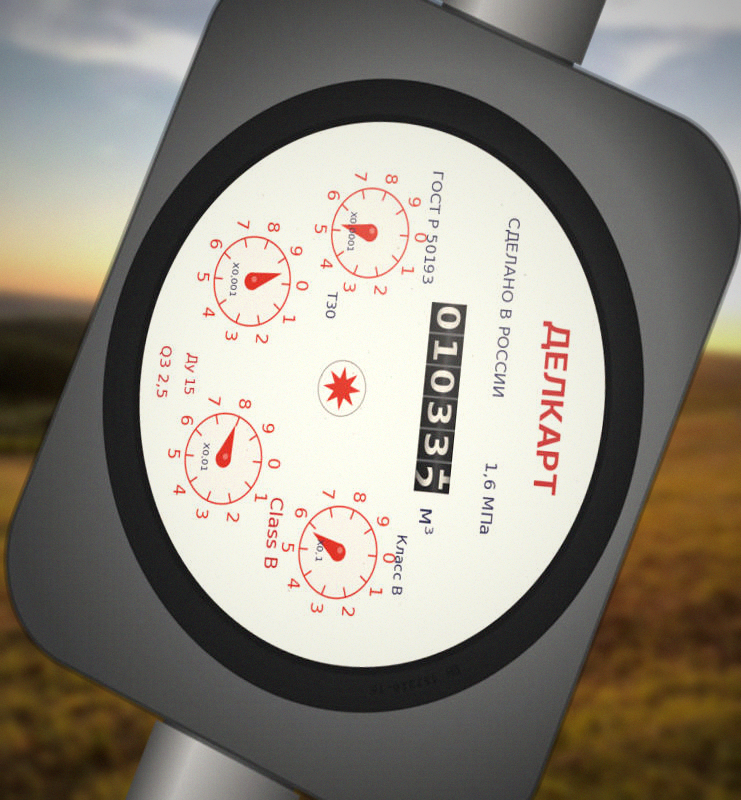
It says 10331.5795 m³
